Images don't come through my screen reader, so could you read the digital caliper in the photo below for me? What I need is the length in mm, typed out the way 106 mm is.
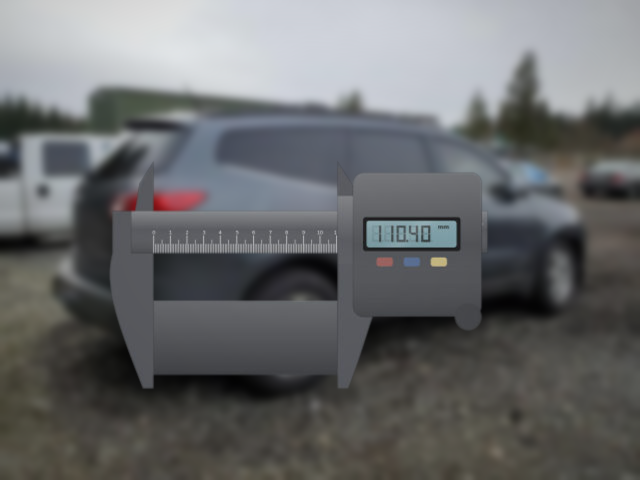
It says 110.40 mm
